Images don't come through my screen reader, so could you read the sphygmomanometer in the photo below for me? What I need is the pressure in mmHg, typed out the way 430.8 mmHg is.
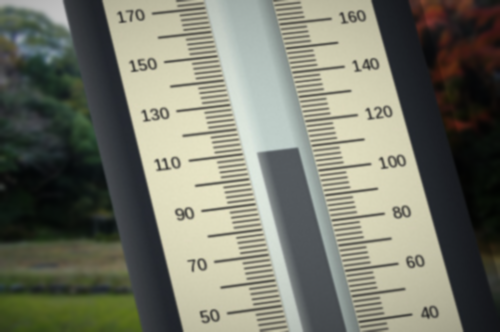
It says 110 mmHg
